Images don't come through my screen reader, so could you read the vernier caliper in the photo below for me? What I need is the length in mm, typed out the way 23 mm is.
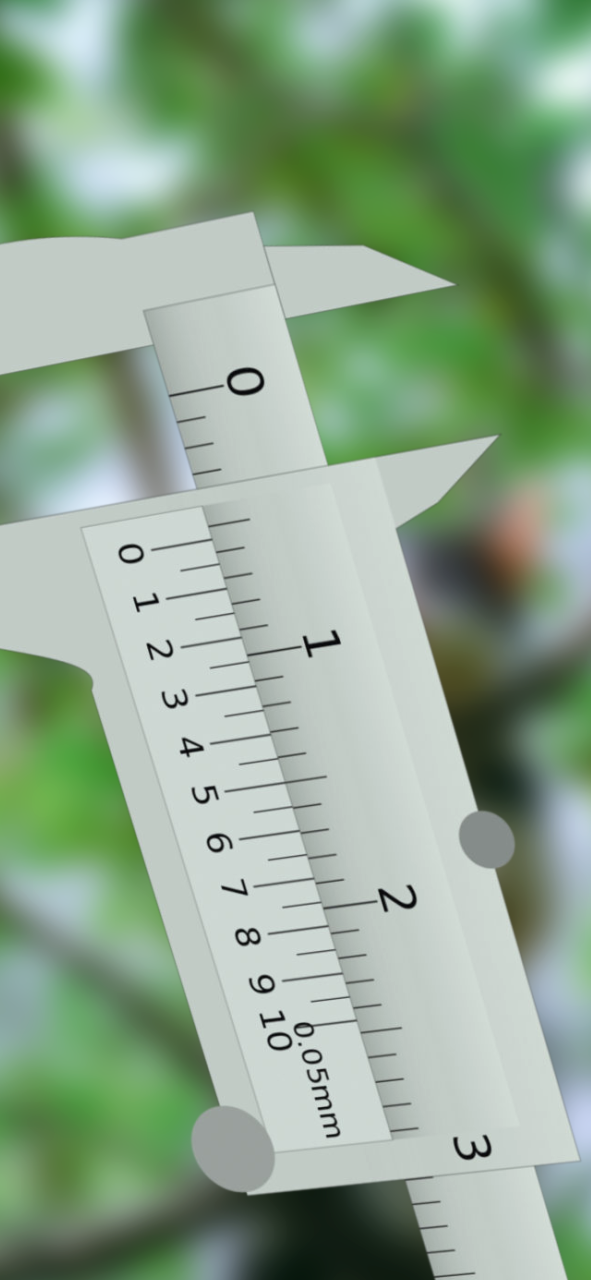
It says 5.50 mm
